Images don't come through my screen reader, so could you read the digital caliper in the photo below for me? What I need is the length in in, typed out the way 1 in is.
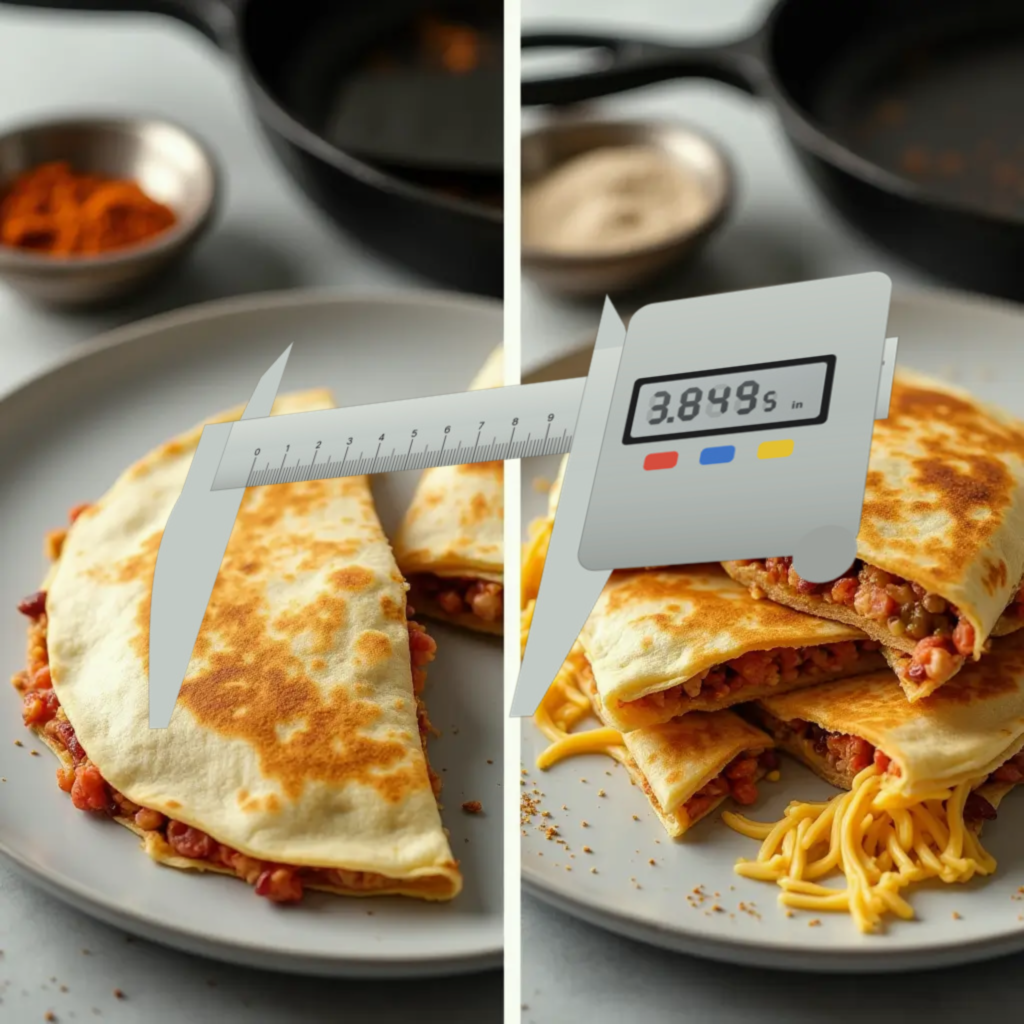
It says 3.8495 in
